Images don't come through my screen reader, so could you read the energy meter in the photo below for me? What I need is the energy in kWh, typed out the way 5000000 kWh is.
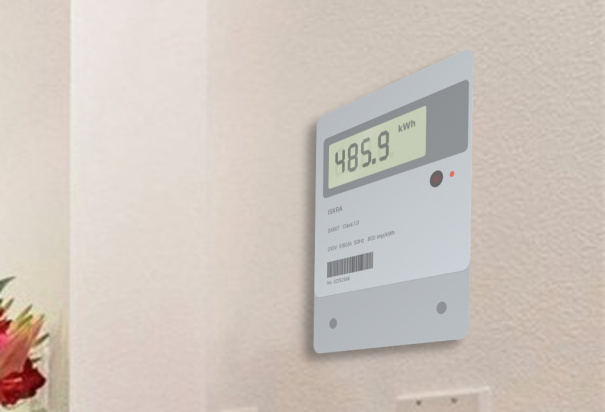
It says 485.9 kWh
